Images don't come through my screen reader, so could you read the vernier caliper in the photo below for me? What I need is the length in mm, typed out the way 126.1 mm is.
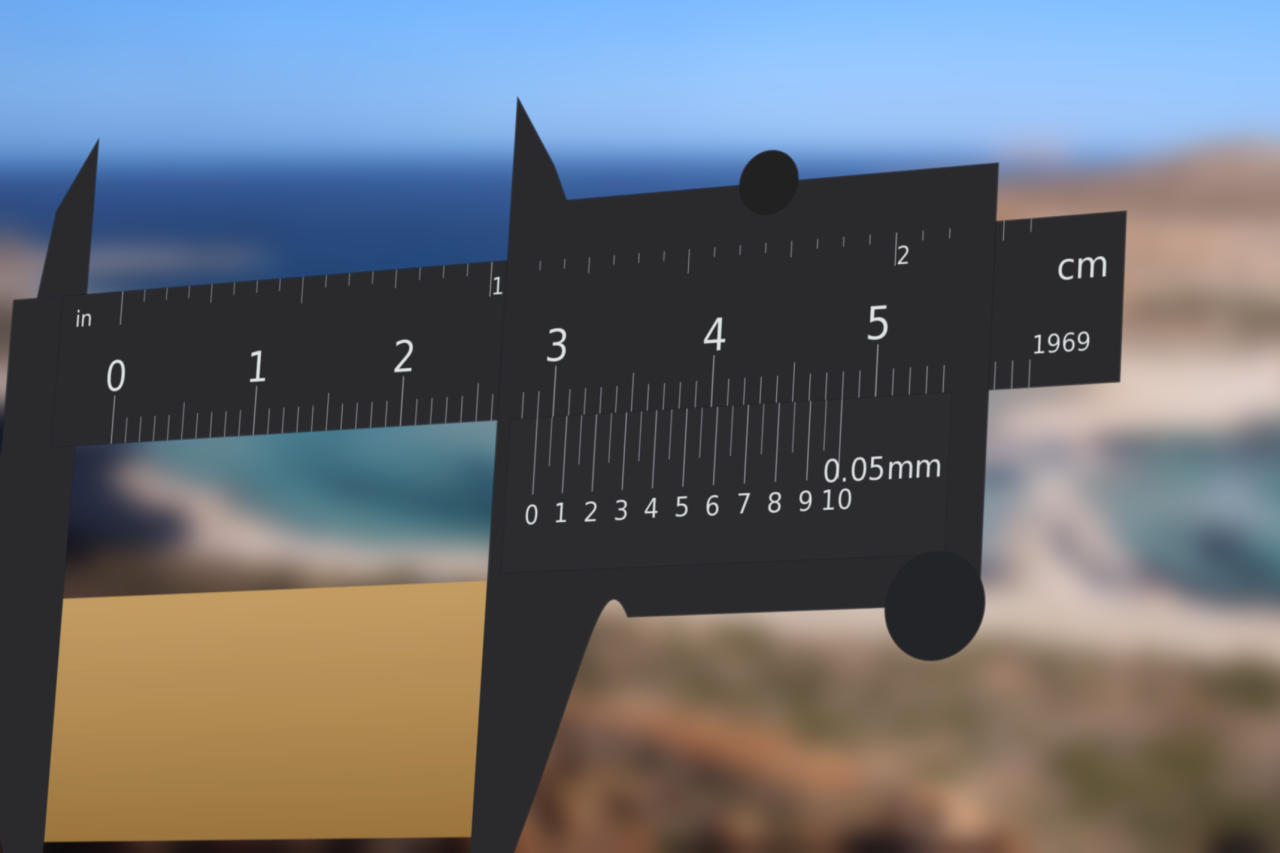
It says 29.0 mm
